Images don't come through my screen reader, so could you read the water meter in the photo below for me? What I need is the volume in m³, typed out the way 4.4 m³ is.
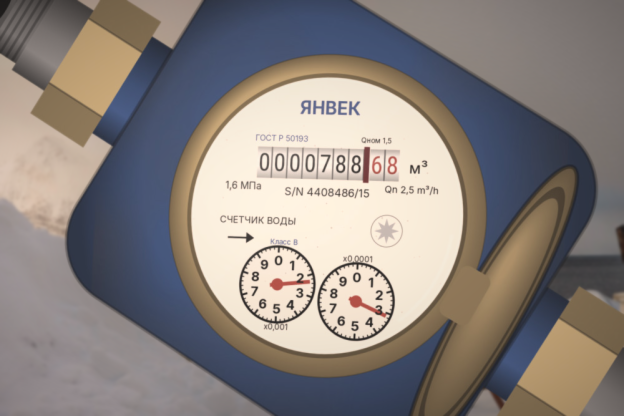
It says 788.6823 m³
